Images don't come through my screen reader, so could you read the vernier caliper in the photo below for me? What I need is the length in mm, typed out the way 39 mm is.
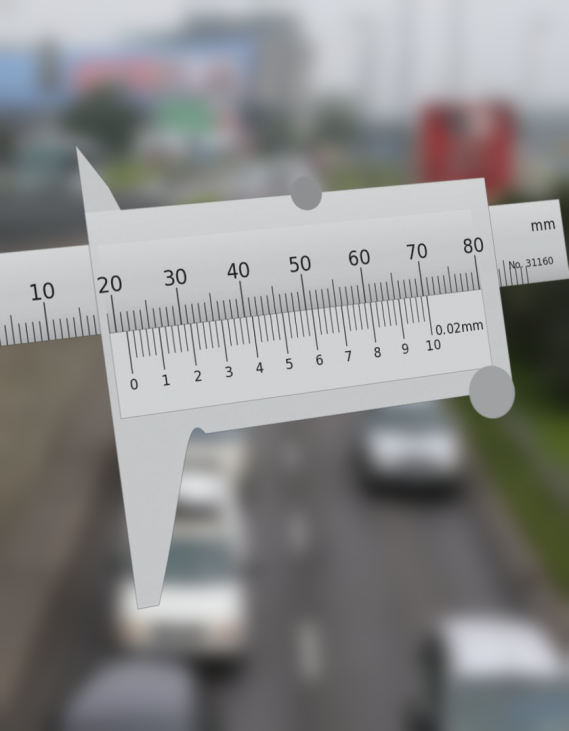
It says 21.6 mm
